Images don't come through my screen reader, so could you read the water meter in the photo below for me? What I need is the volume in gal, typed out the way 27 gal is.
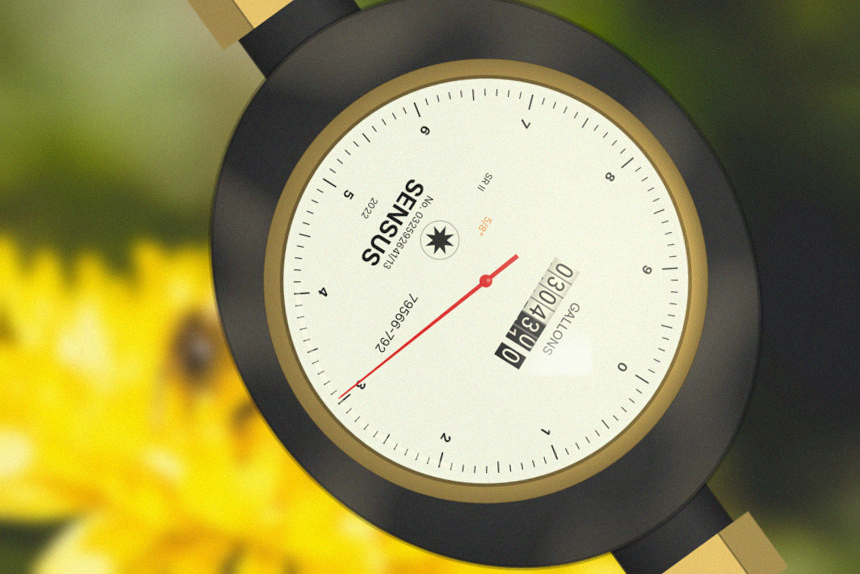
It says 304303.0 gal
